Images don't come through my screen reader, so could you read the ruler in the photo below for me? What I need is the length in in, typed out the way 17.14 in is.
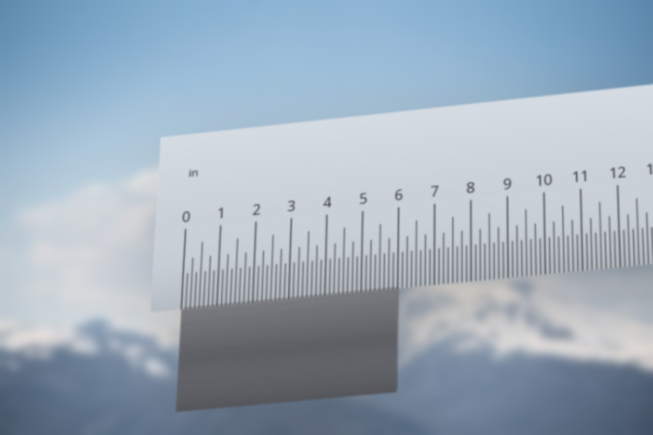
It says 6 in
